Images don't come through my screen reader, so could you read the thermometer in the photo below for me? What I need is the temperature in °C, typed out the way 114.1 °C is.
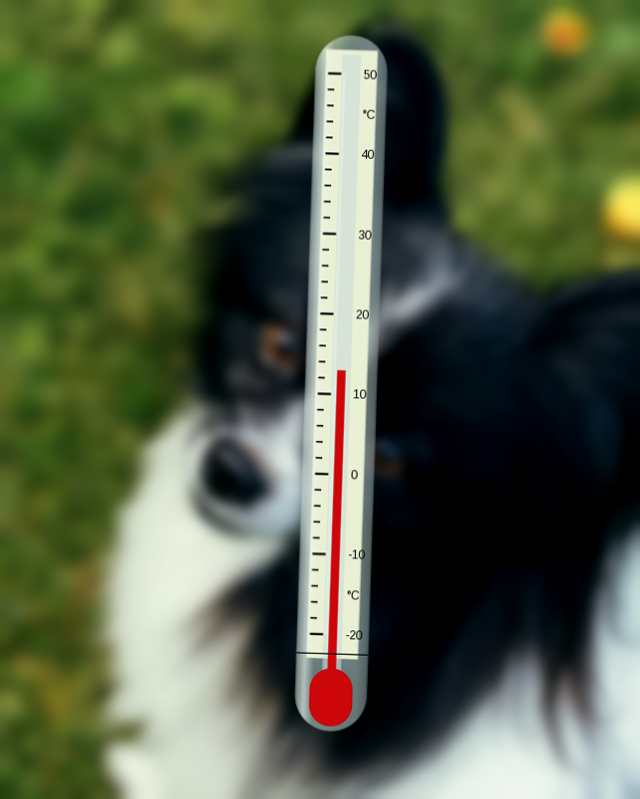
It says 13 °C
